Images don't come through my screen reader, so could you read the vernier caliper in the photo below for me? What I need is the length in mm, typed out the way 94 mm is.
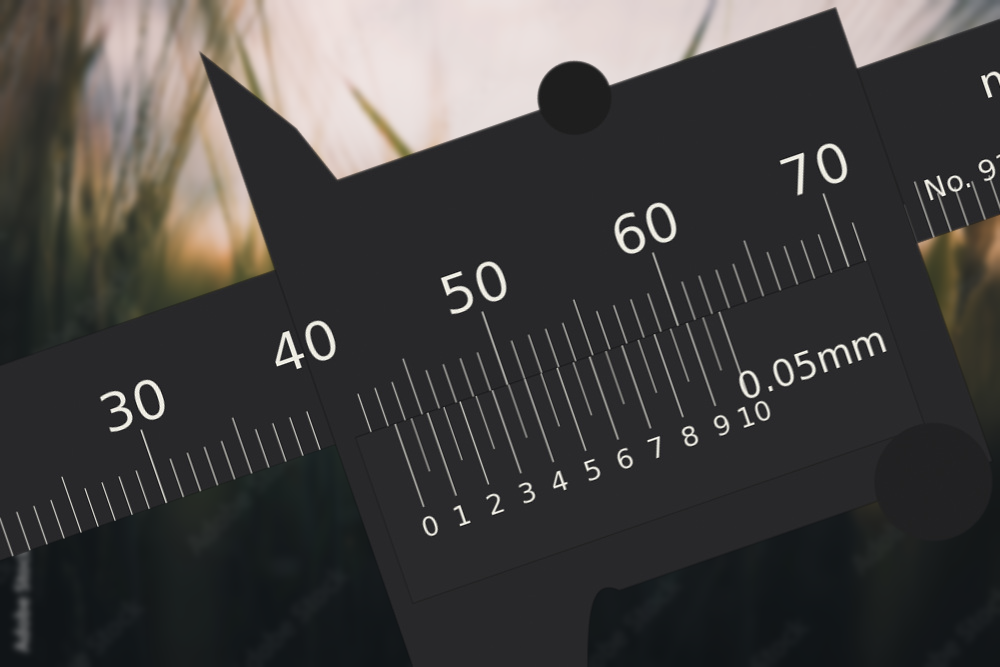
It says 43.4 mm
